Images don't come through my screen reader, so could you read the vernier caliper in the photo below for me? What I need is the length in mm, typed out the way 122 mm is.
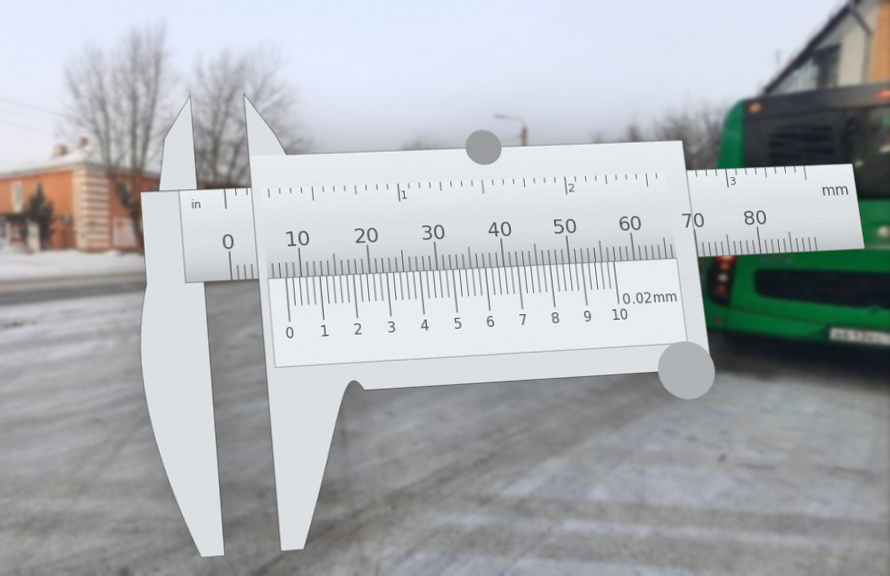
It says 7.8 mm
